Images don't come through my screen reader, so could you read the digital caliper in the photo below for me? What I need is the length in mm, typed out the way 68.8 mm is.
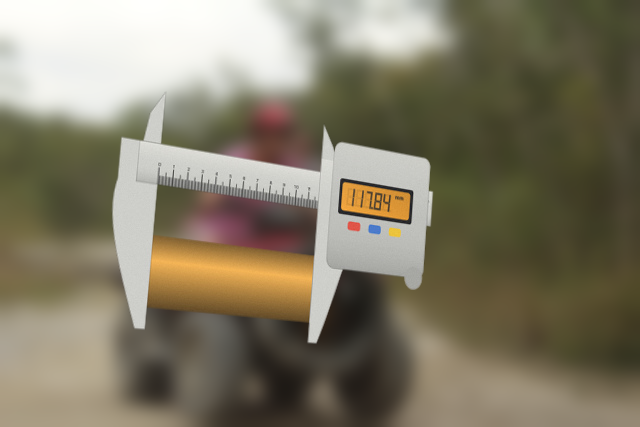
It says 117.84 mm
